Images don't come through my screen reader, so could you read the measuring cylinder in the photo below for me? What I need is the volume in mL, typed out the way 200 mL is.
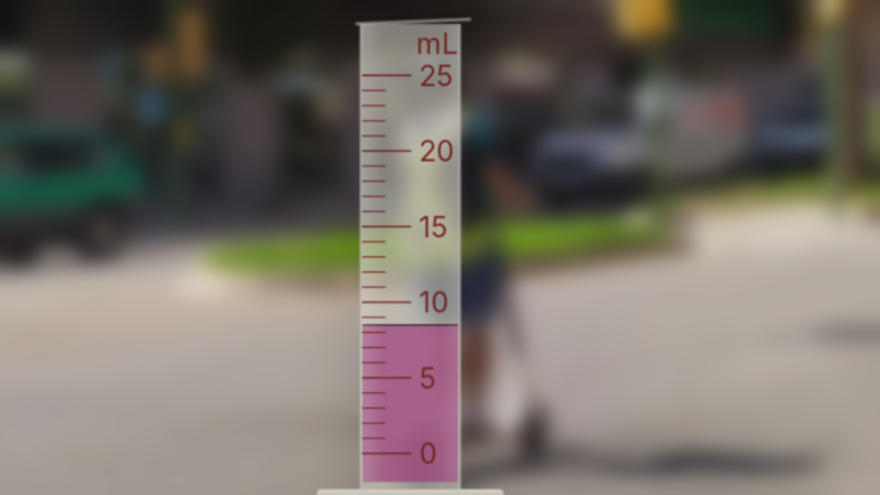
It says 8.5 mL
